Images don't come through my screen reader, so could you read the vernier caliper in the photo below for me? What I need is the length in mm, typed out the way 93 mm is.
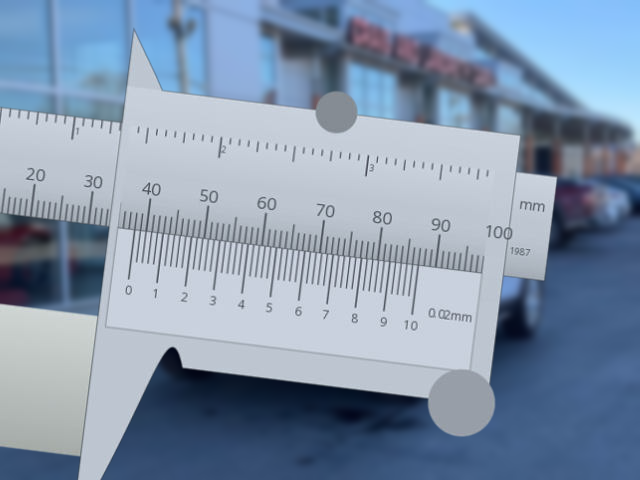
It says 38.0 mm
